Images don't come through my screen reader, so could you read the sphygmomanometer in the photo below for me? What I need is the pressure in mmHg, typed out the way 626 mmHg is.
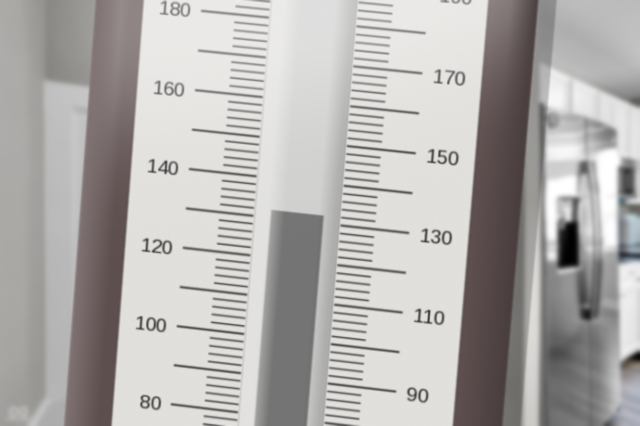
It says 132 mmHg
